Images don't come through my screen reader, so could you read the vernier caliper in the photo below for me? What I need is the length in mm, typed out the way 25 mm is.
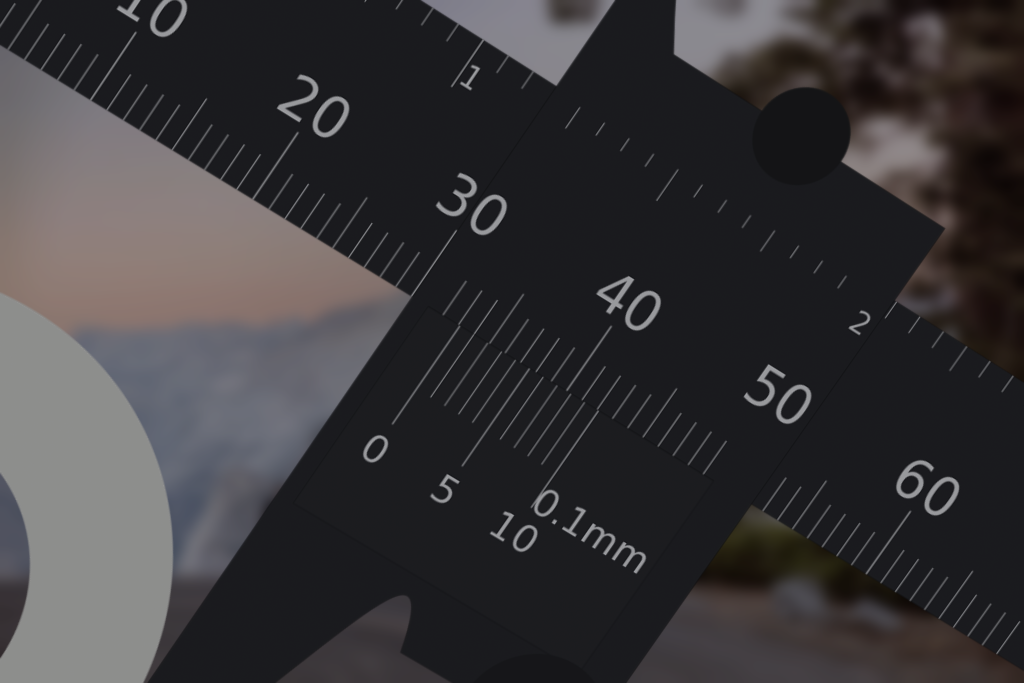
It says 33.1 mm
